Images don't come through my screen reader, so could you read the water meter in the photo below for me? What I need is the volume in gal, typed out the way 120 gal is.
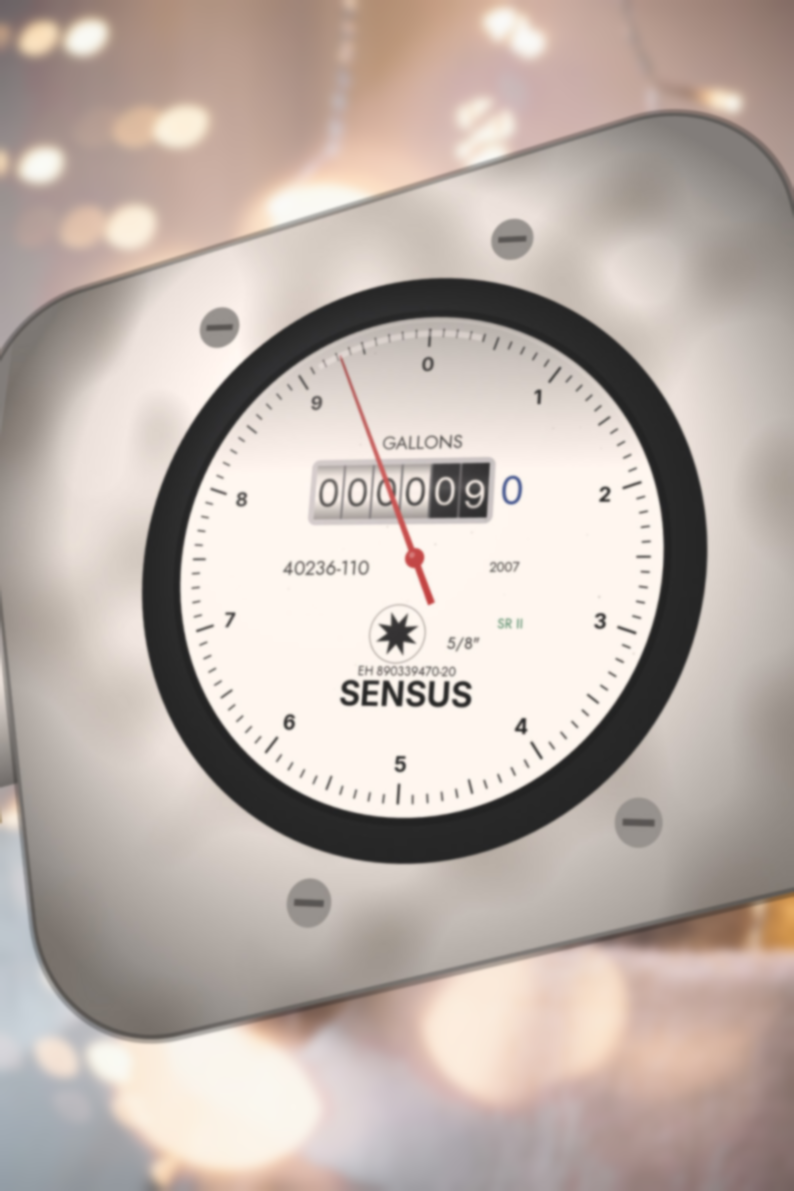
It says 89.3 gal
